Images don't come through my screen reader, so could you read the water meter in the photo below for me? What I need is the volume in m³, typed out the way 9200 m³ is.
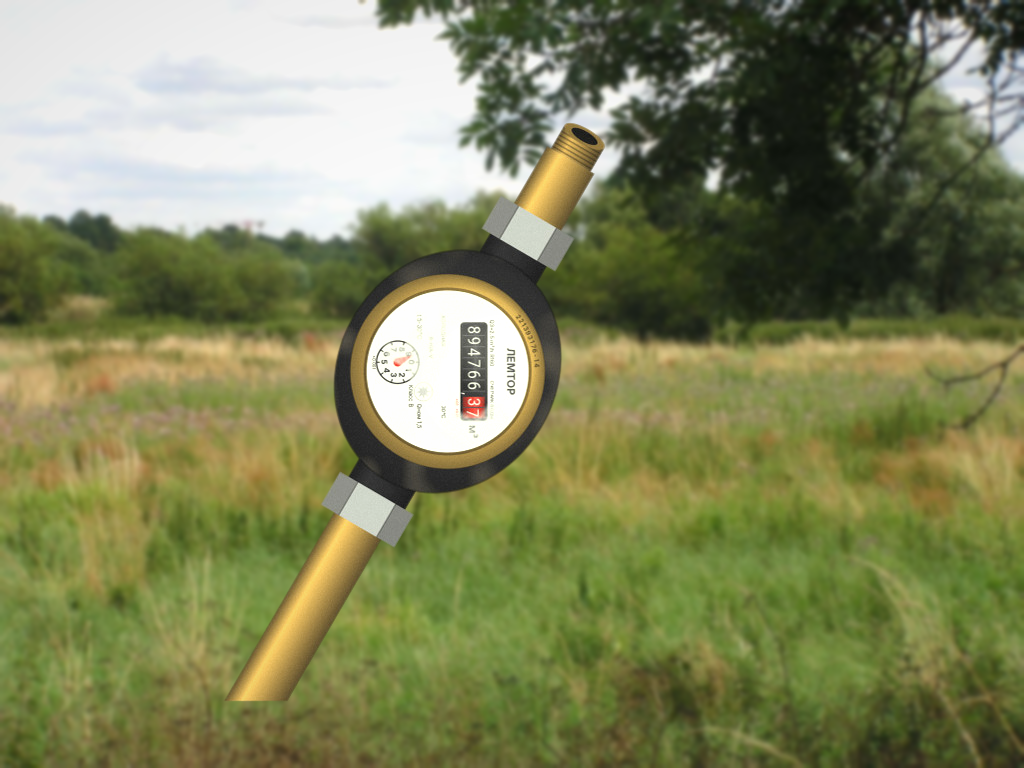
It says 894766.369 m³
